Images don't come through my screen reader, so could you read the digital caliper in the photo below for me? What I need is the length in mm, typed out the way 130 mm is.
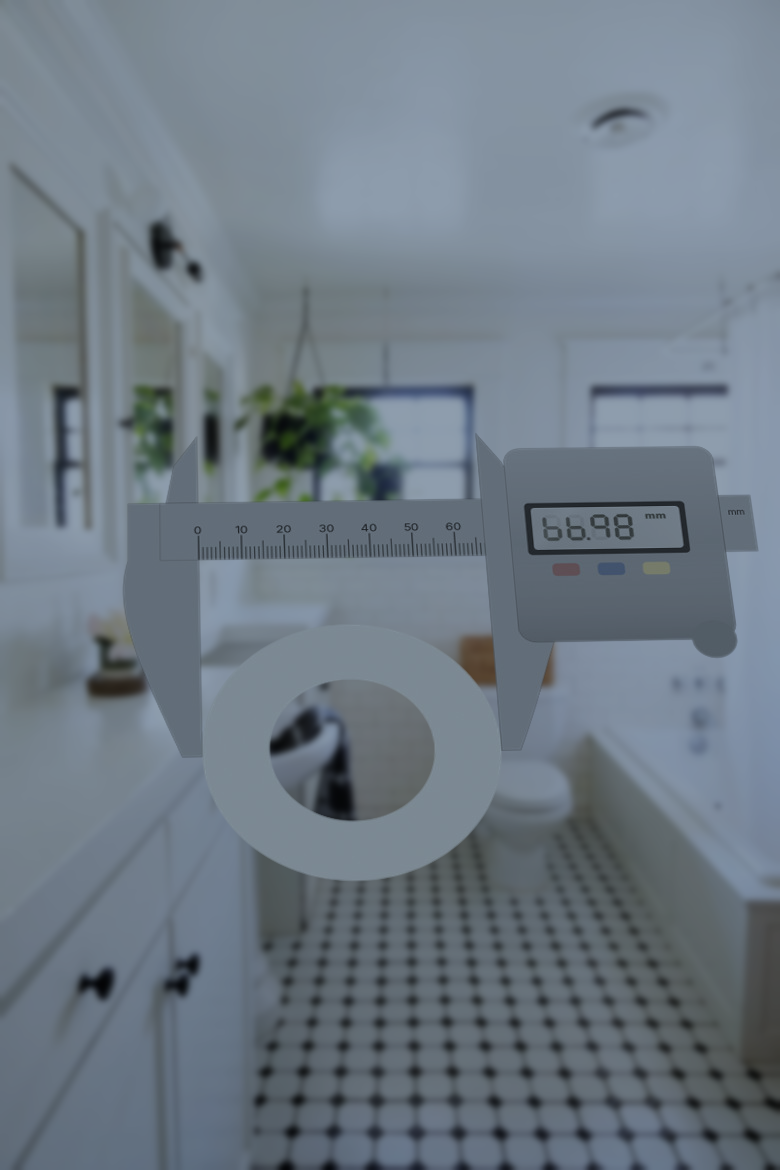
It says 66.98 mm
